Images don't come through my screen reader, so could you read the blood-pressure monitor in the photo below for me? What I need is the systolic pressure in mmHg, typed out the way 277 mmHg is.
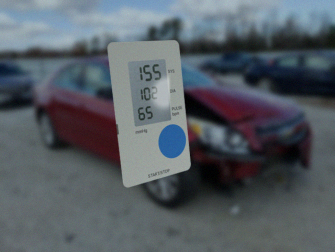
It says 155 mmHg
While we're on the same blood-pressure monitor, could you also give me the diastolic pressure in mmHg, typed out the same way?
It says 102 mmHg
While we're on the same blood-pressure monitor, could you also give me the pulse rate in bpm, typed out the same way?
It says 65 bpm
